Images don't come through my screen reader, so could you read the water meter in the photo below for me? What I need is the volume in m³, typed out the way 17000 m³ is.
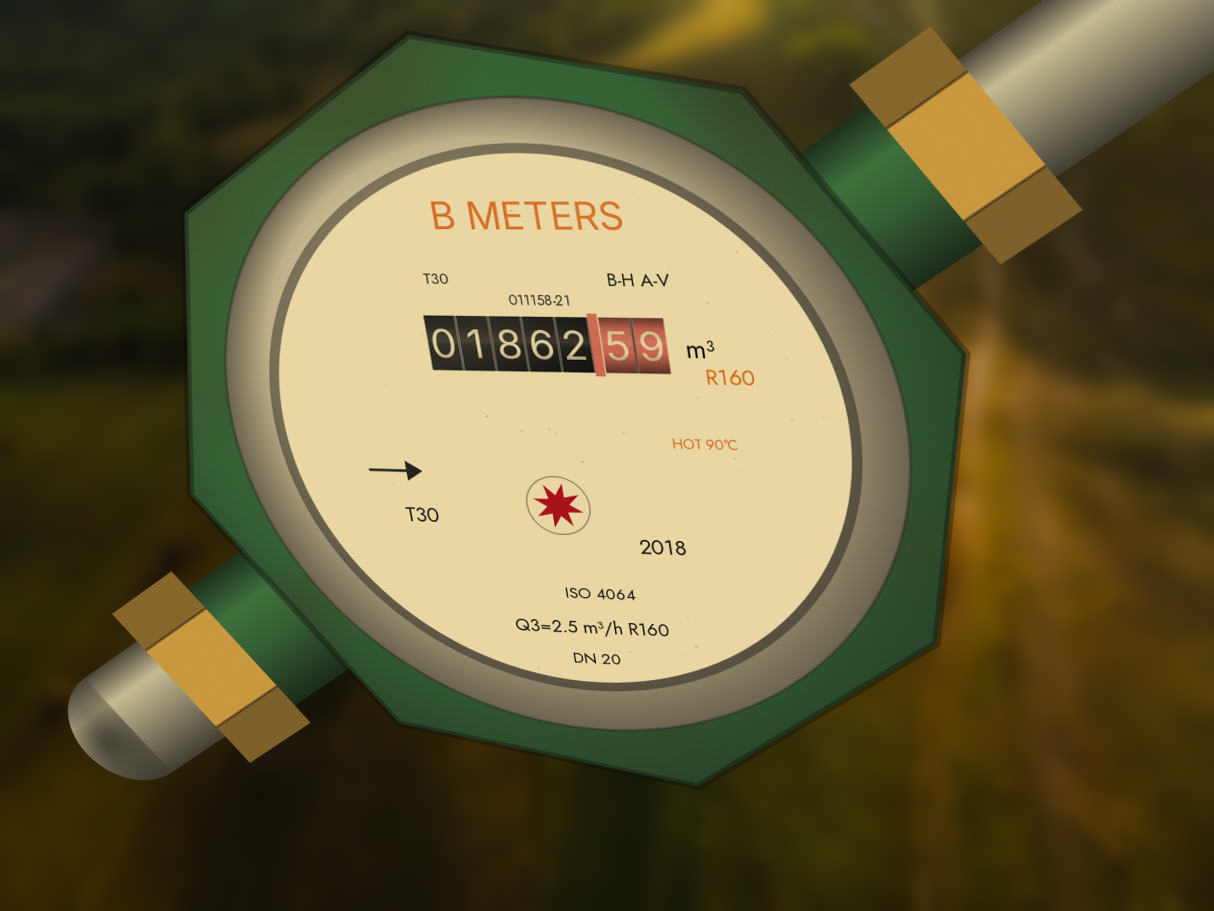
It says 1862.59 m³
